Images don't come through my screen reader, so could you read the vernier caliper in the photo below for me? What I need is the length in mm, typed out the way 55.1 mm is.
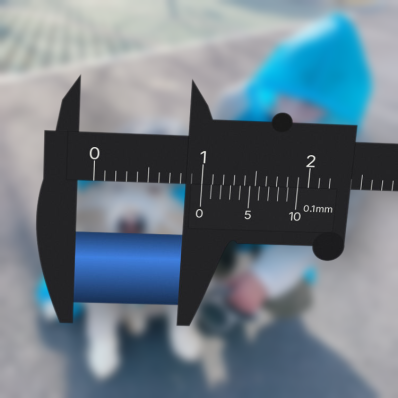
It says 10.0 mm
